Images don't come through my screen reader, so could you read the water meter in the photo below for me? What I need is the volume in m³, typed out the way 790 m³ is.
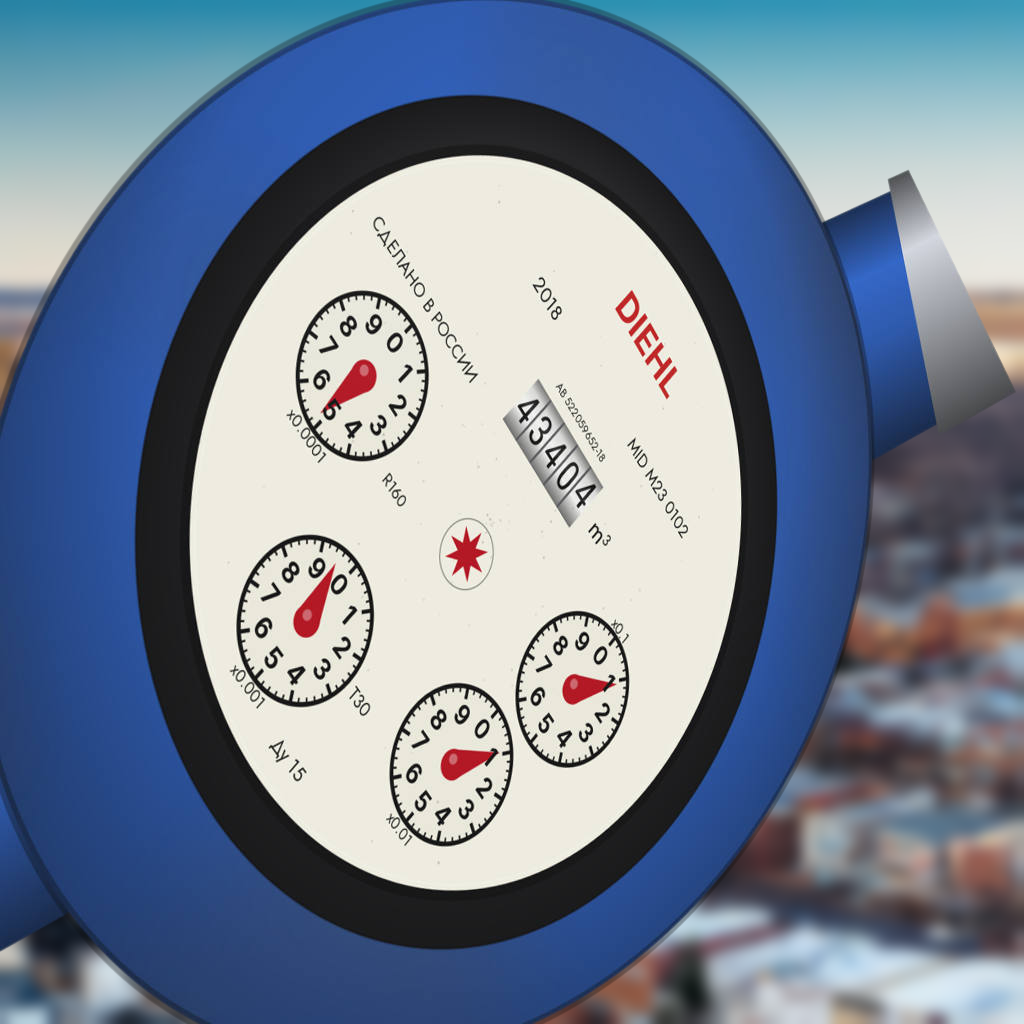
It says 43404.1095 m³
